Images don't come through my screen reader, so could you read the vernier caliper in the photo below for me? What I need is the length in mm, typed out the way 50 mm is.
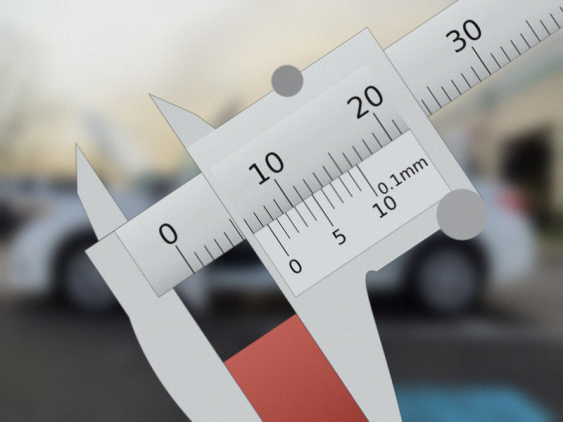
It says 7.4 mm
